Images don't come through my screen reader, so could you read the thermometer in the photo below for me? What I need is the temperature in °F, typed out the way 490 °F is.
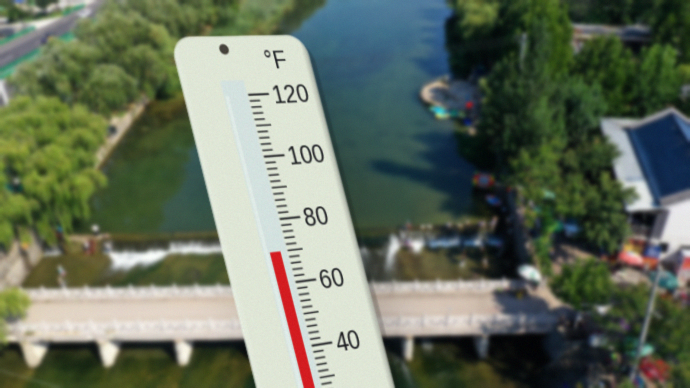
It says 70 °F
